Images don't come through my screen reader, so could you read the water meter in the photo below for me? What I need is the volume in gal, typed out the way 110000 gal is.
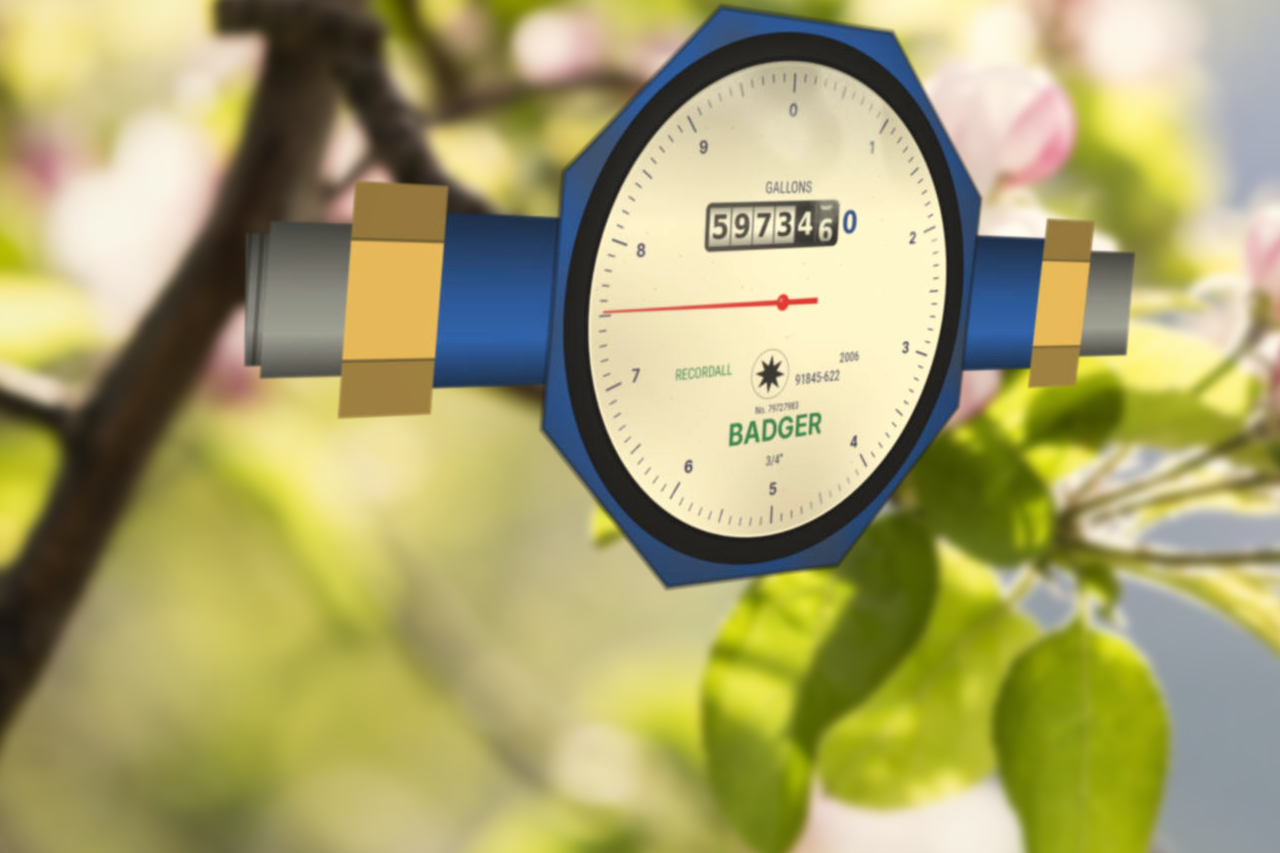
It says 5973457.5 gal
